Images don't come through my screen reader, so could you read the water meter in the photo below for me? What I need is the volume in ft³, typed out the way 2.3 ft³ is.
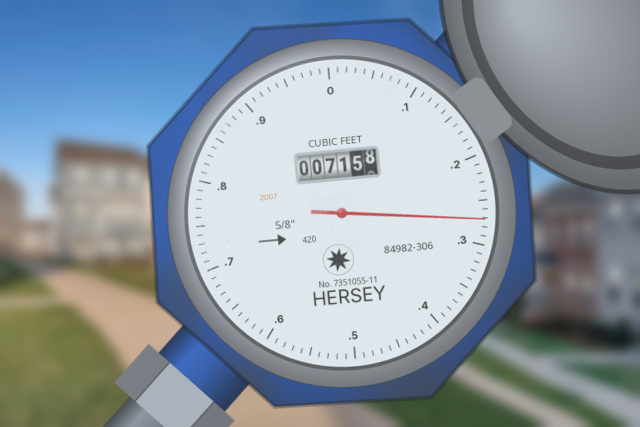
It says 7158.27 ft³
